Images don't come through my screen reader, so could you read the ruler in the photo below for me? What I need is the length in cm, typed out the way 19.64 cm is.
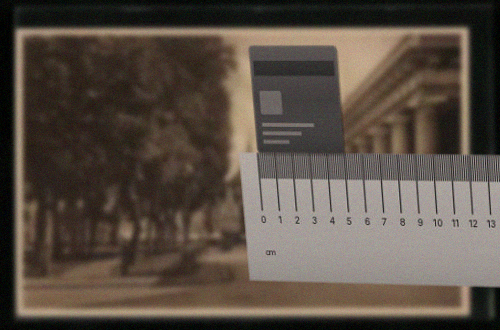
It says 5 cm
